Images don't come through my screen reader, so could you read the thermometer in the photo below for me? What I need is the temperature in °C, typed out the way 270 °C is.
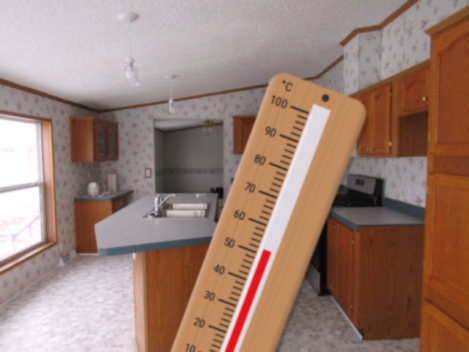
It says 52 °C
